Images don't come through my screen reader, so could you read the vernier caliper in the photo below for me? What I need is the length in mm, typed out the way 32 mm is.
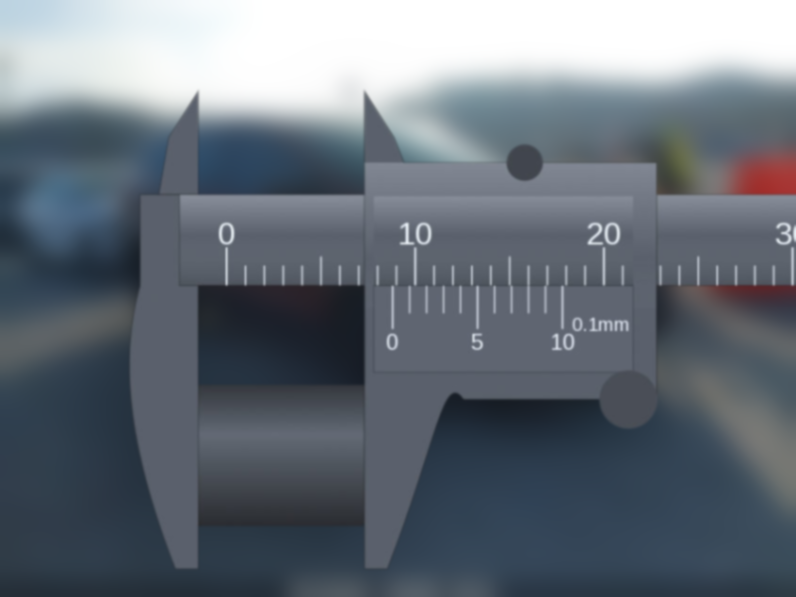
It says 8.8 mm
